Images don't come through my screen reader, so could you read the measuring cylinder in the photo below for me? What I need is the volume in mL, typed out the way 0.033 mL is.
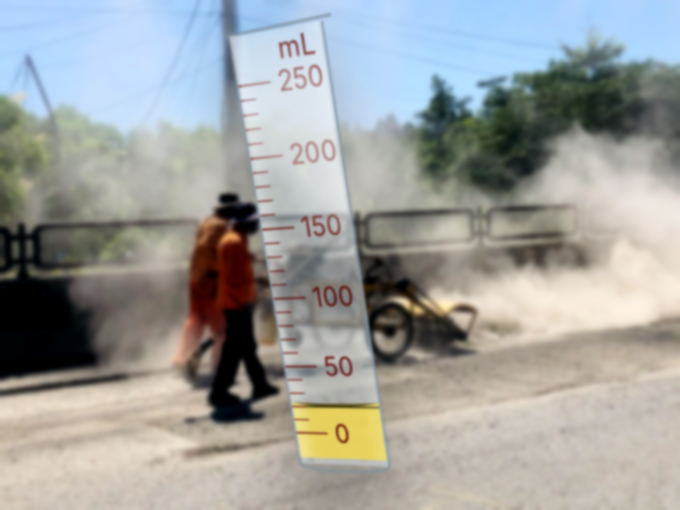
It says 20 mL
